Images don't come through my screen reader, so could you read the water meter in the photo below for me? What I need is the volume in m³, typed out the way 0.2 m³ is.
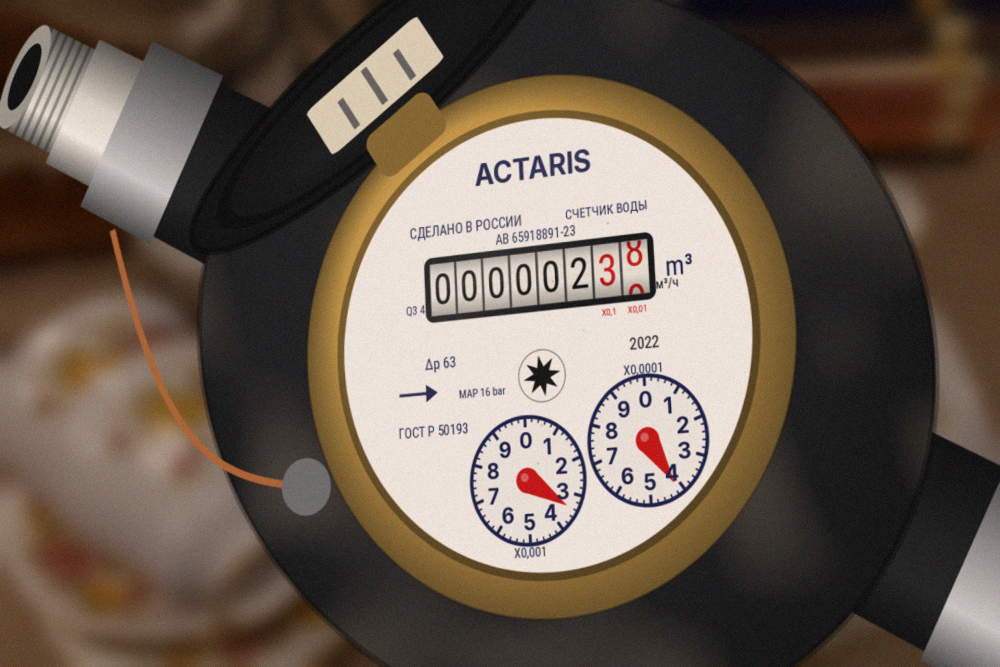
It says 2.3834 m³
